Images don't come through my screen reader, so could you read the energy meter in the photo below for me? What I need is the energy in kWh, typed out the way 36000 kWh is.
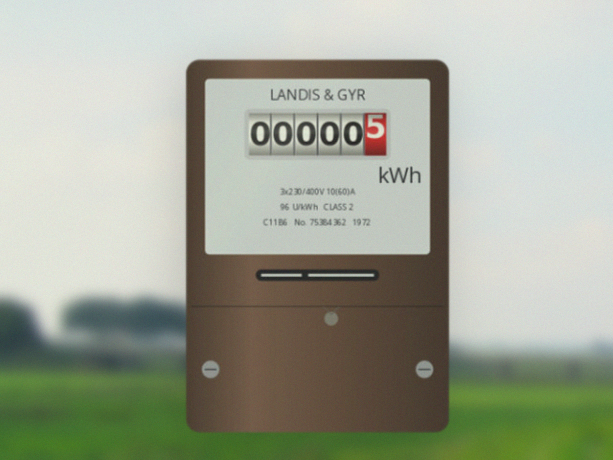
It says 0.5 kWh
